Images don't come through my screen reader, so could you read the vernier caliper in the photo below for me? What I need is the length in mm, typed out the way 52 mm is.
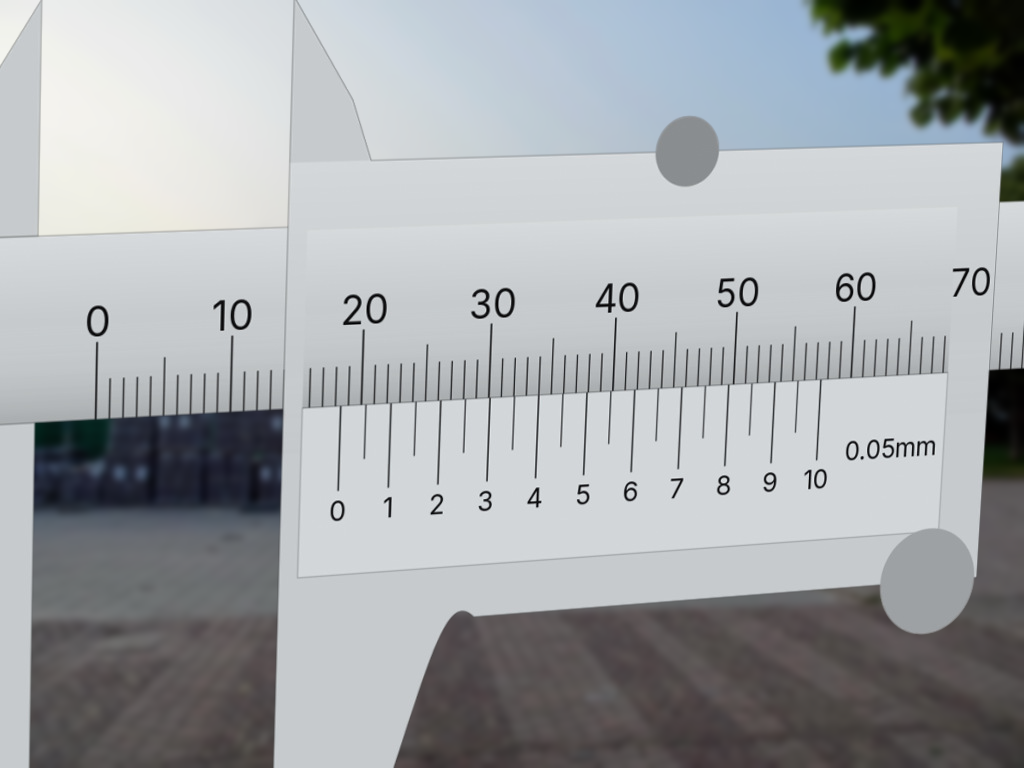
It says 18.4 mm
